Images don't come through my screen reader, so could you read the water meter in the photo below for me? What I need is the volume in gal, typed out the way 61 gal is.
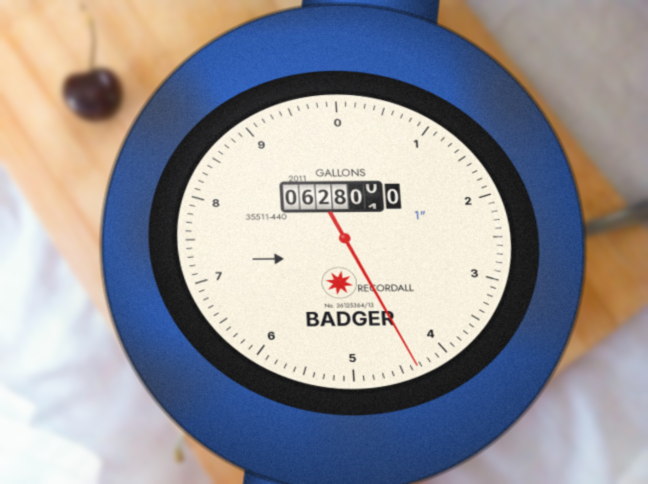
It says 628004.3 gal
